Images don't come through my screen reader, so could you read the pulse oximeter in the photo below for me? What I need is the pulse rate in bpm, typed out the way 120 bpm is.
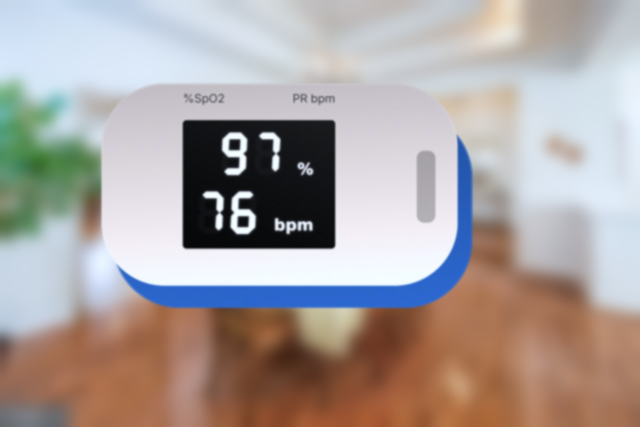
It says 76 bpm
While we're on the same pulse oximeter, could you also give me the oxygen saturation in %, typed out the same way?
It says 97 %
